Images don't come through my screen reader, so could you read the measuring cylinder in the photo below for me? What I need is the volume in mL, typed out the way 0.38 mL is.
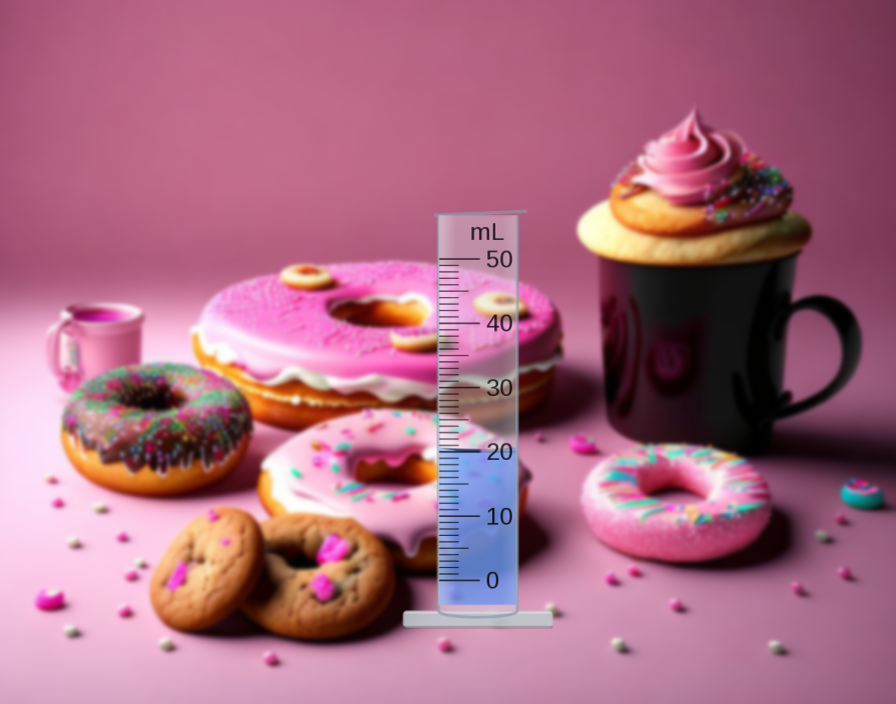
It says 20 mL
